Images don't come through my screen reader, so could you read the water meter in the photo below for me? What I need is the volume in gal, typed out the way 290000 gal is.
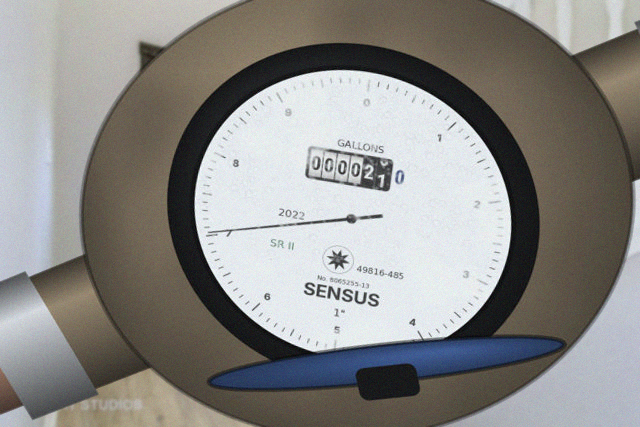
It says 207.0 gal
